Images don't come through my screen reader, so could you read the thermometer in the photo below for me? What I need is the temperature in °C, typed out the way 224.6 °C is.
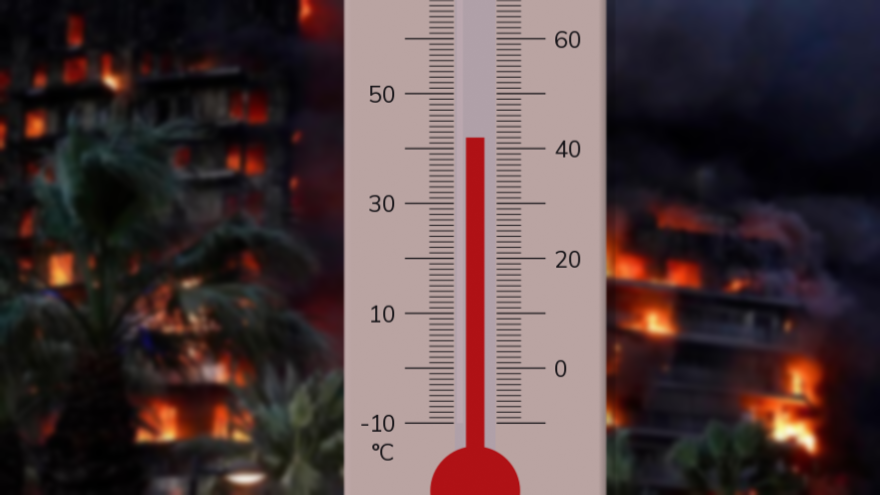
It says 42 °C
